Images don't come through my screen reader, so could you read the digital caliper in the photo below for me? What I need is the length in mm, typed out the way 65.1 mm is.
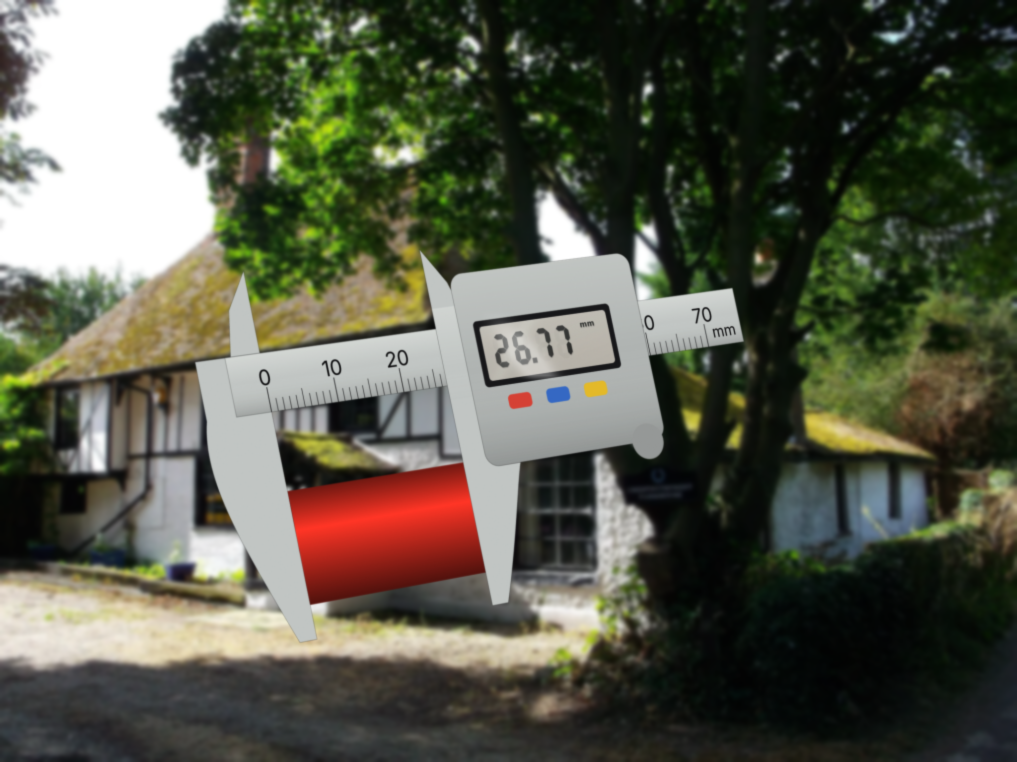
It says 26.77 mm
